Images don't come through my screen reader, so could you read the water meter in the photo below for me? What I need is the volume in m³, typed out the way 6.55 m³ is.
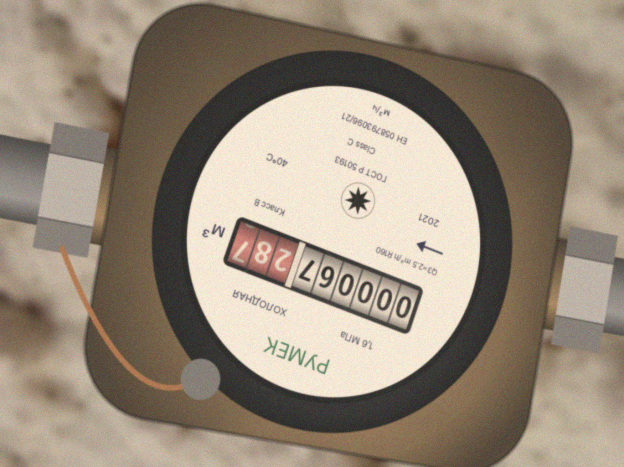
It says 67.287 m³
